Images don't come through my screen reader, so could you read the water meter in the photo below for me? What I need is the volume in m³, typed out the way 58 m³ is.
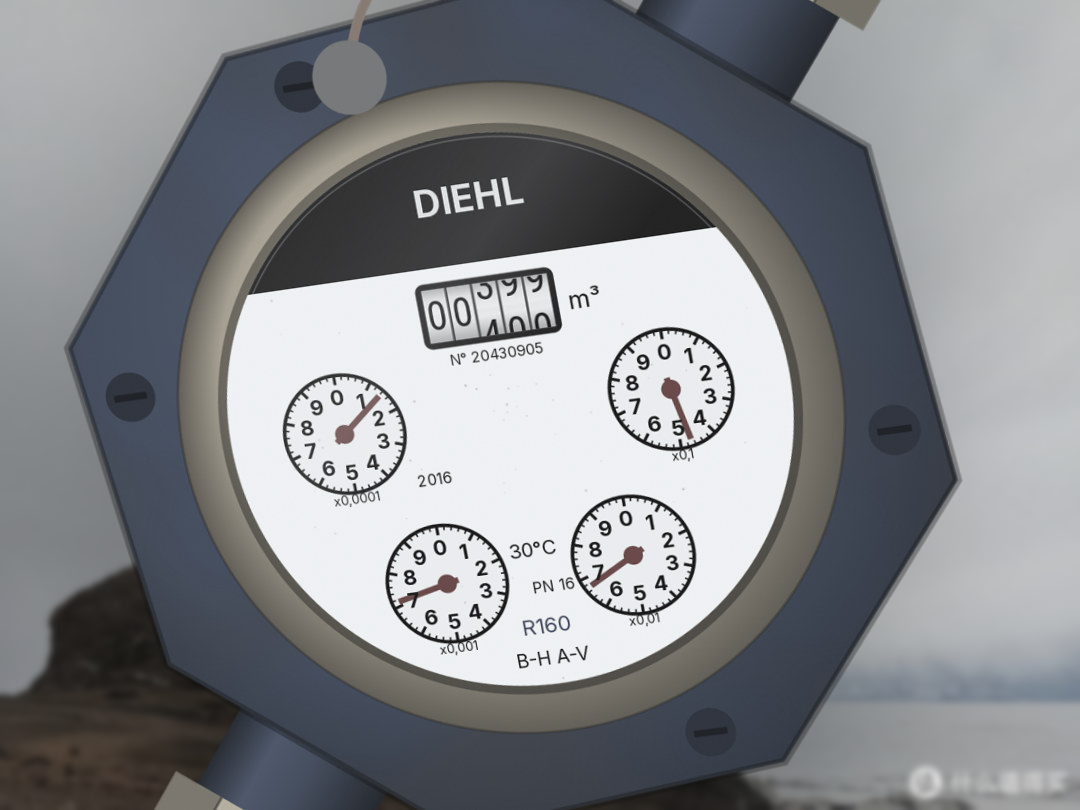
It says 399.4671 m³
